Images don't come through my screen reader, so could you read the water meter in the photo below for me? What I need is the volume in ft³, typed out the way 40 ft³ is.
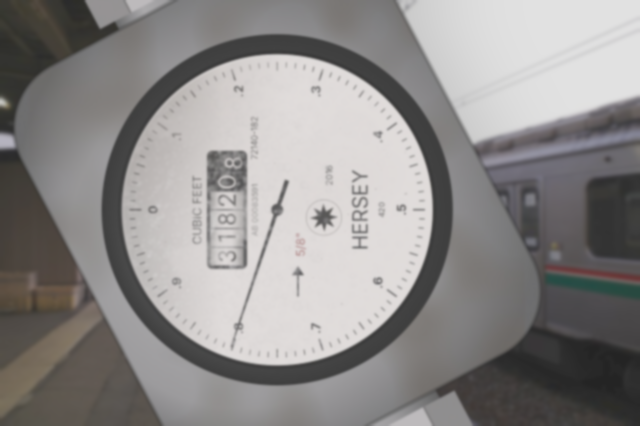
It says 318207.80 ft³
